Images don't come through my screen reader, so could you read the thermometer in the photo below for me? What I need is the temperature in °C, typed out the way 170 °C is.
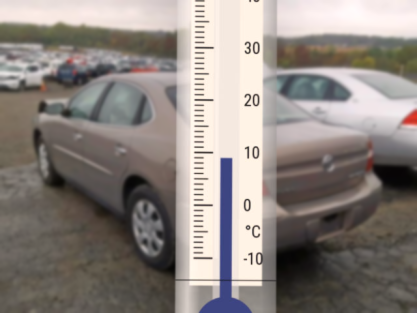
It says 9 °C
